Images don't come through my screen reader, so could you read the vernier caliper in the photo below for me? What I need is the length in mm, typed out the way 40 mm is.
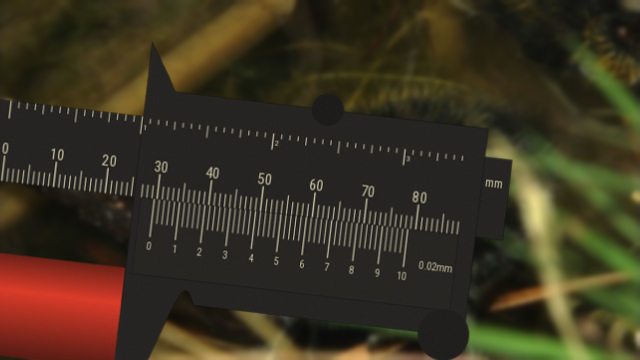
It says 29.5 mm
